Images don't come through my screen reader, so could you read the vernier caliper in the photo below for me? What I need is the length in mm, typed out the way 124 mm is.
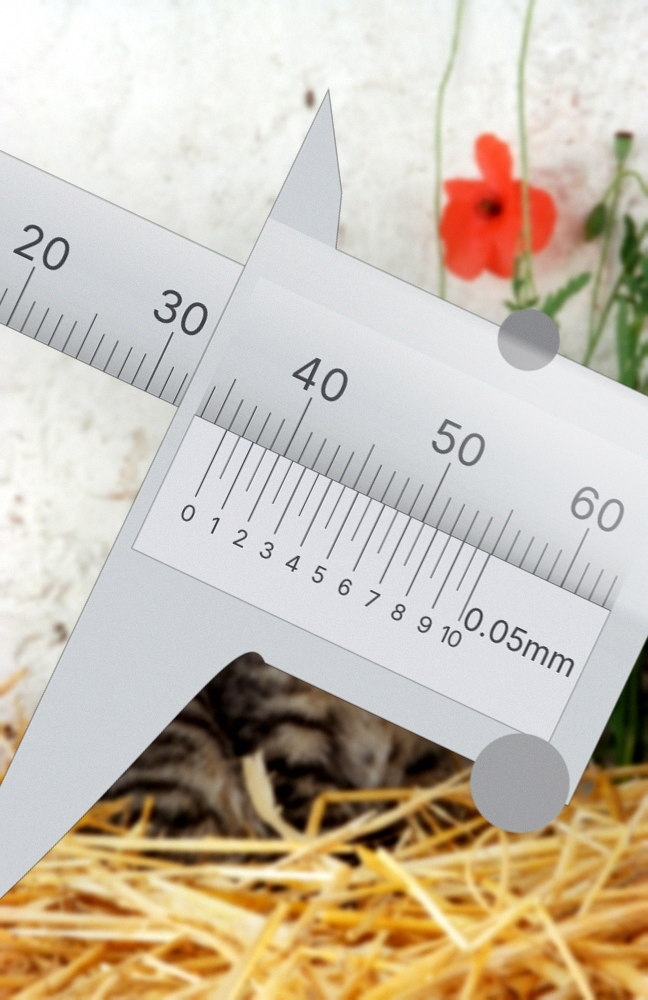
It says 35.9 mm
